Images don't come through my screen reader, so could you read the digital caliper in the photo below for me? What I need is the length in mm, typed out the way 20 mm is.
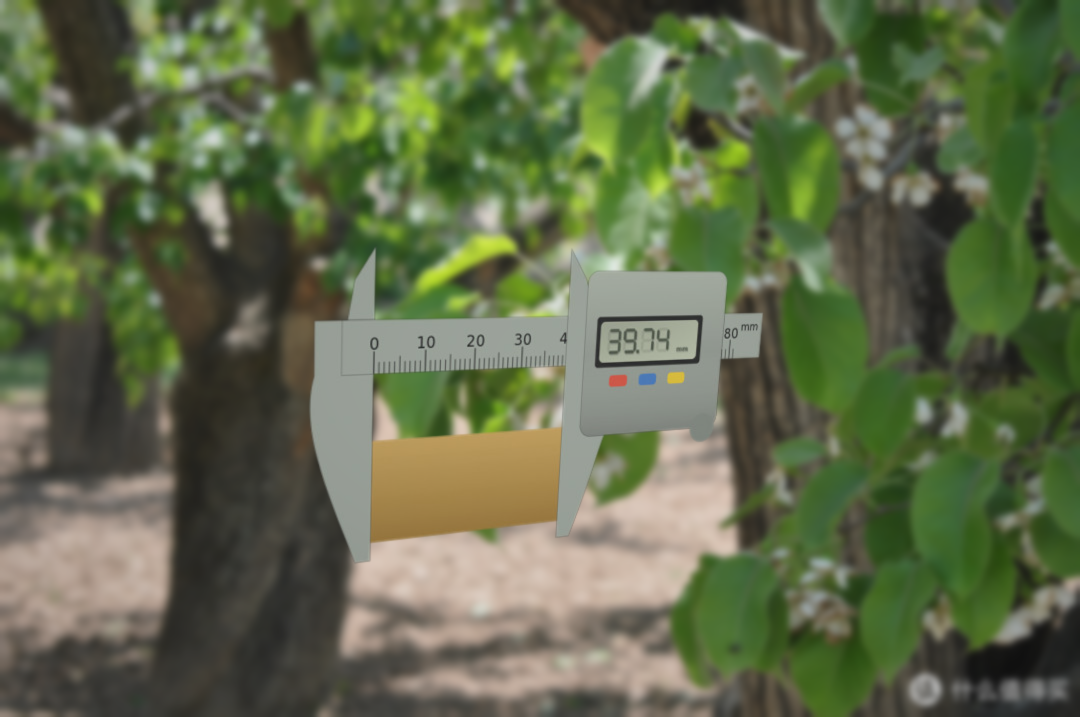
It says 39.74 mm
